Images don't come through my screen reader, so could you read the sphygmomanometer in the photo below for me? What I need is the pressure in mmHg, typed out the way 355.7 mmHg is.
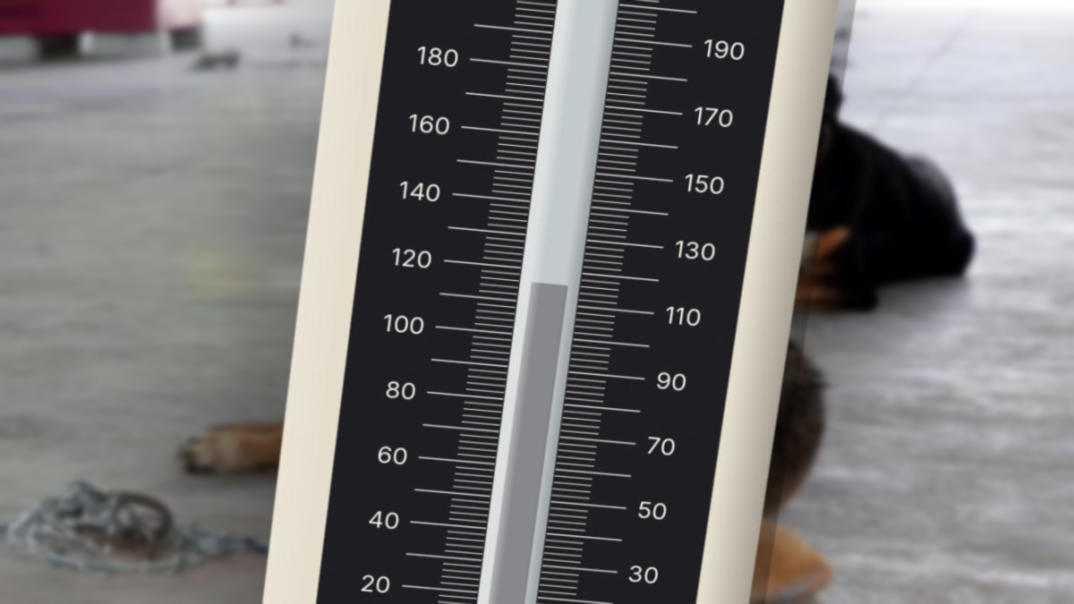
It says 116 mmHg
